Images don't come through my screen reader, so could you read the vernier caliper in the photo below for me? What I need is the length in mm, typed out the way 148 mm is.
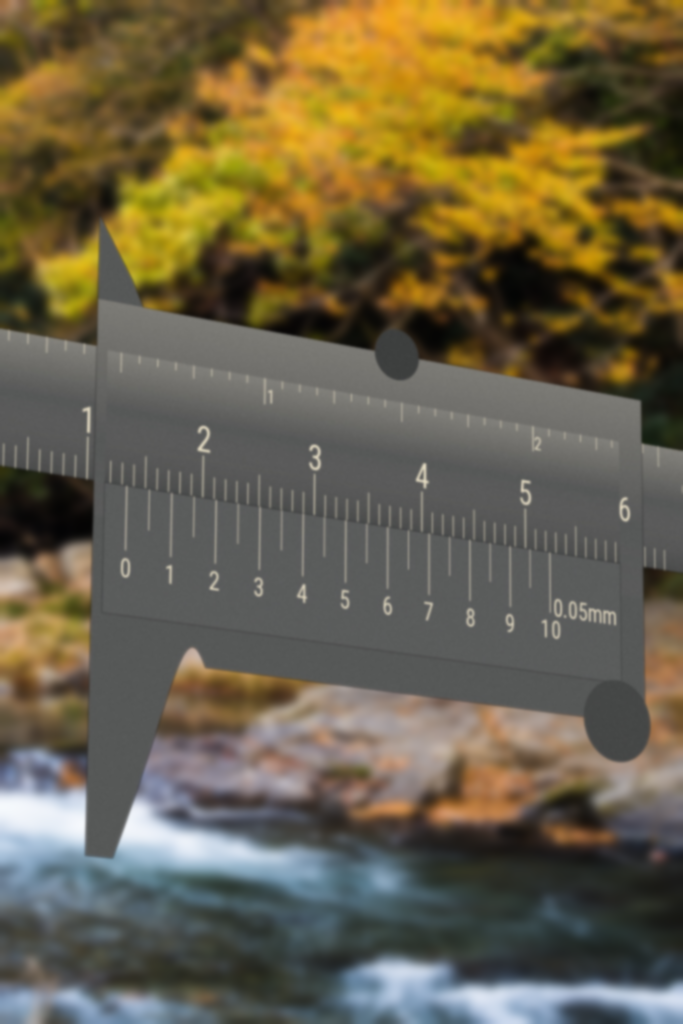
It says 13.4 mm
